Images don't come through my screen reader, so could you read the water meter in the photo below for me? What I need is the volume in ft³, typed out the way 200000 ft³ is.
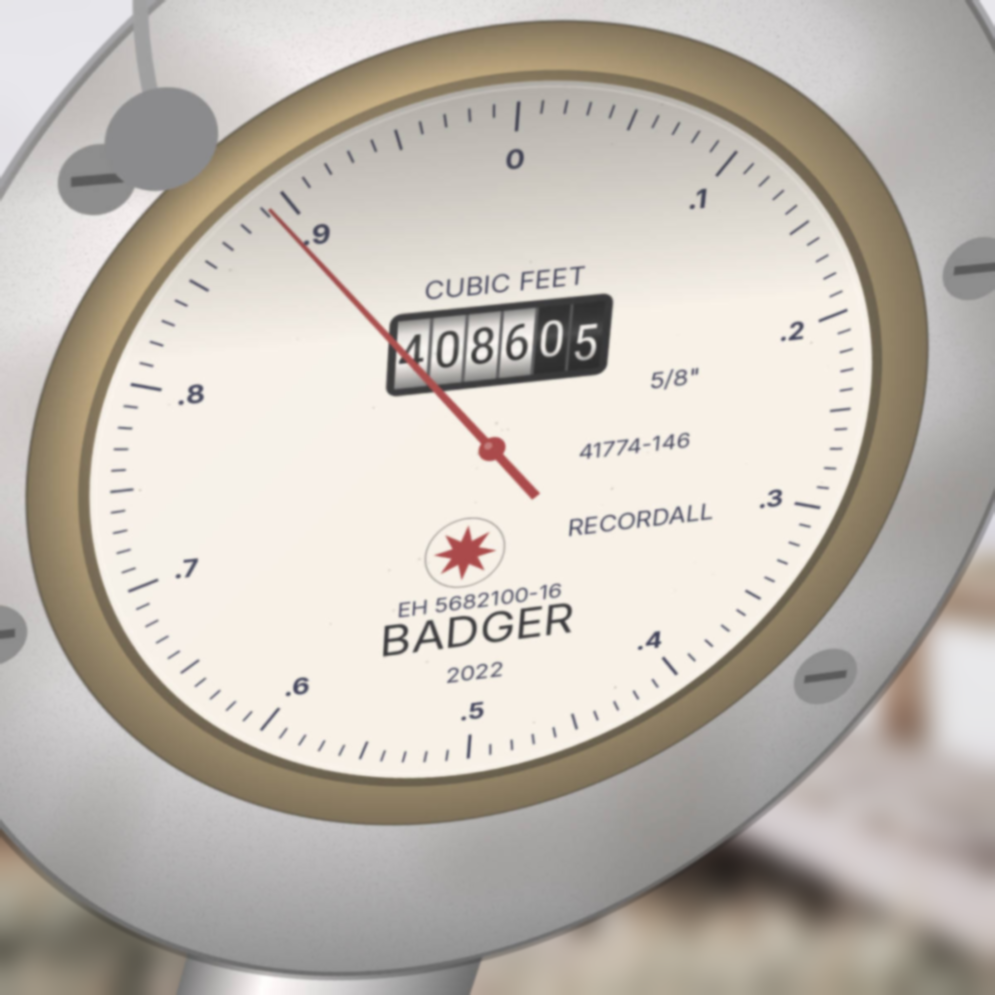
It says 408604.89 ft³
